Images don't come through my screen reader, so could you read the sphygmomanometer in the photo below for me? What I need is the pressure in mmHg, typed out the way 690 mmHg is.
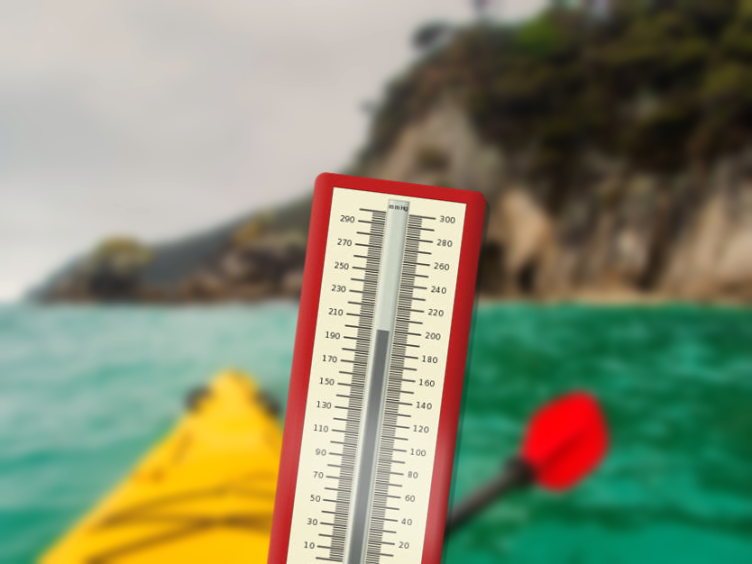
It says 200 mmHg
